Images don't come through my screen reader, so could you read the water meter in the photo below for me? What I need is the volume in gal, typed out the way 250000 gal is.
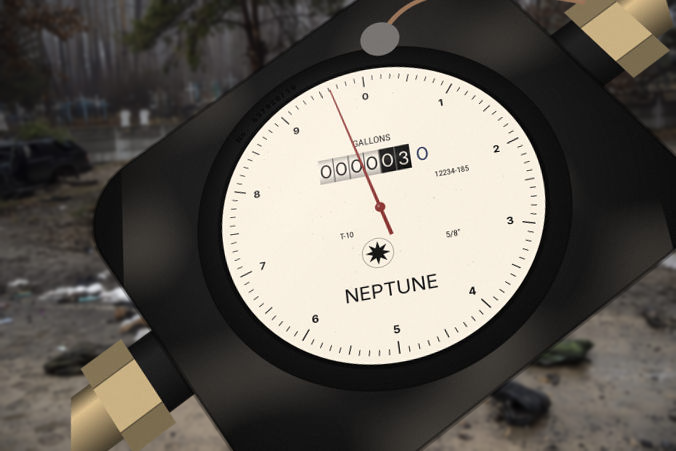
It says 29.6 gal
